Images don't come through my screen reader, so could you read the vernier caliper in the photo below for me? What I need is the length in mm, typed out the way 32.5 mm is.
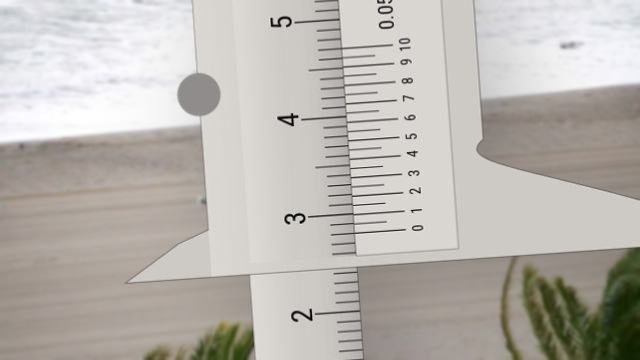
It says 28.0 mm
